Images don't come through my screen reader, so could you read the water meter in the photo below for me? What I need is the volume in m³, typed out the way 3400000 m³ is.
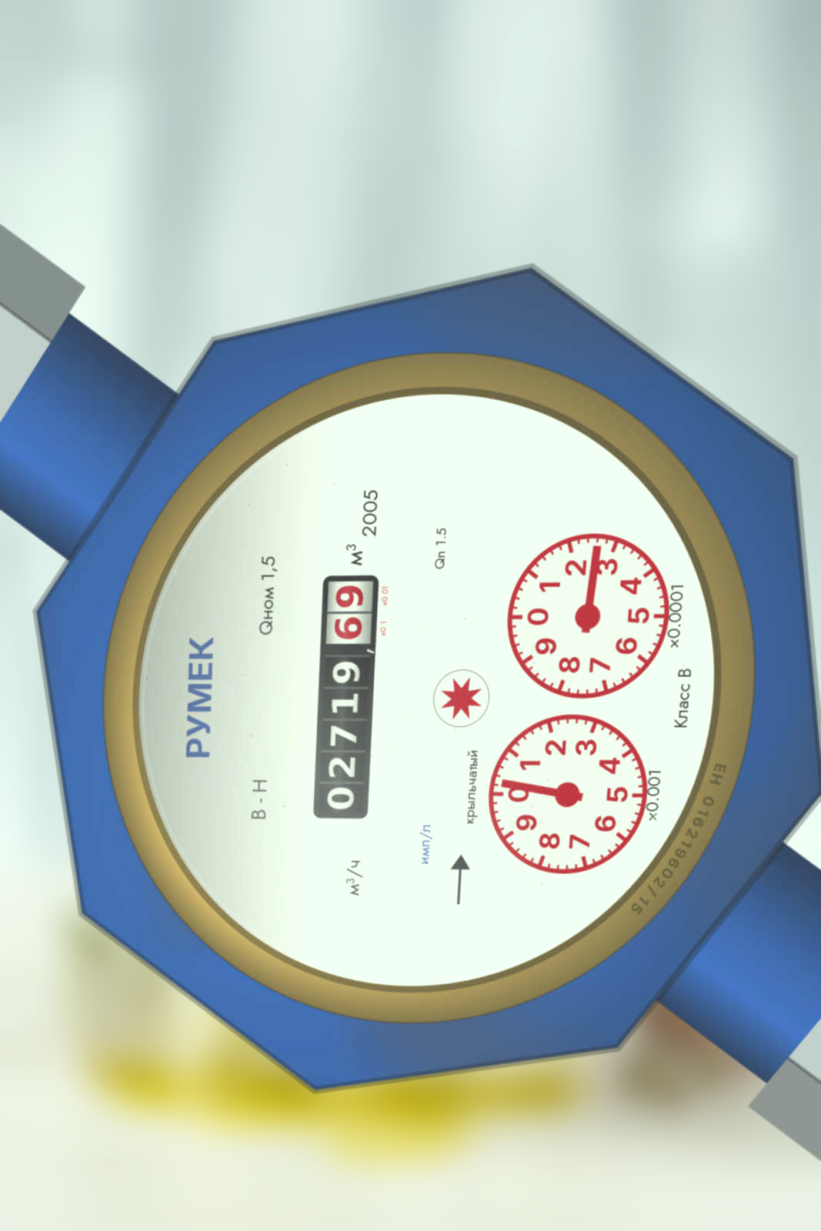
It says 2719.6902 m³
